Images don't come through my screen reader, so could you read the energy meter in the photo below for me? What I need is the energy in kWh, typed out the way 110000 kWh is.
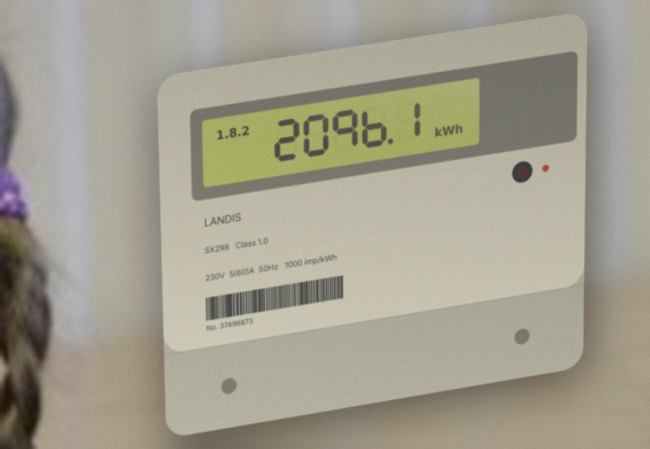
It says 2096.1 kWh
